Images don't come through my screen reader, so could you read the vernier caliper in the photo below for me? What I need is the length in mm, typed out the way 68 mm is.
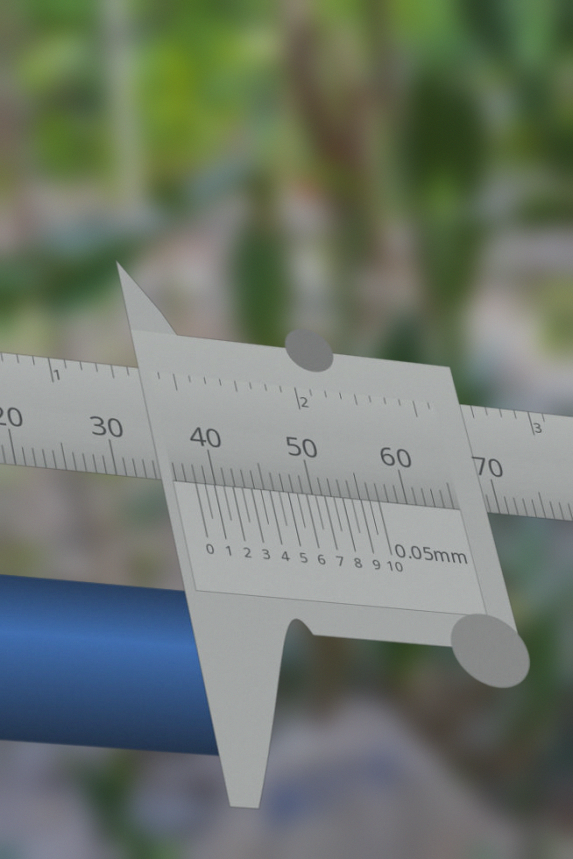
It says 38.0 mm
